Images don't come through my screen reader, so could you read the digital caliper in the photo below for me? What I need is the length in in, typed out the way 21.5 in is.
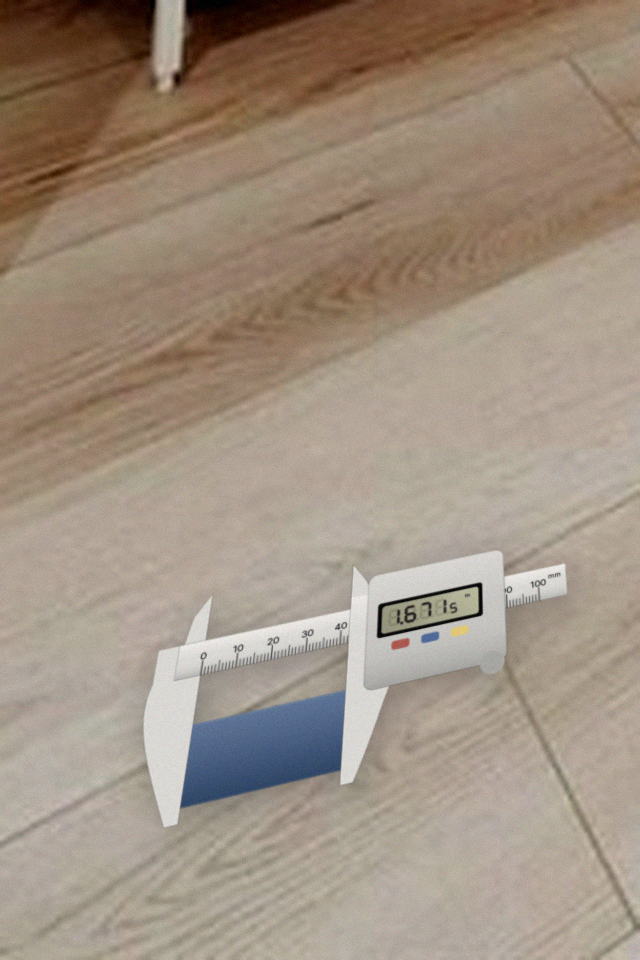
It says 1.6715 in
